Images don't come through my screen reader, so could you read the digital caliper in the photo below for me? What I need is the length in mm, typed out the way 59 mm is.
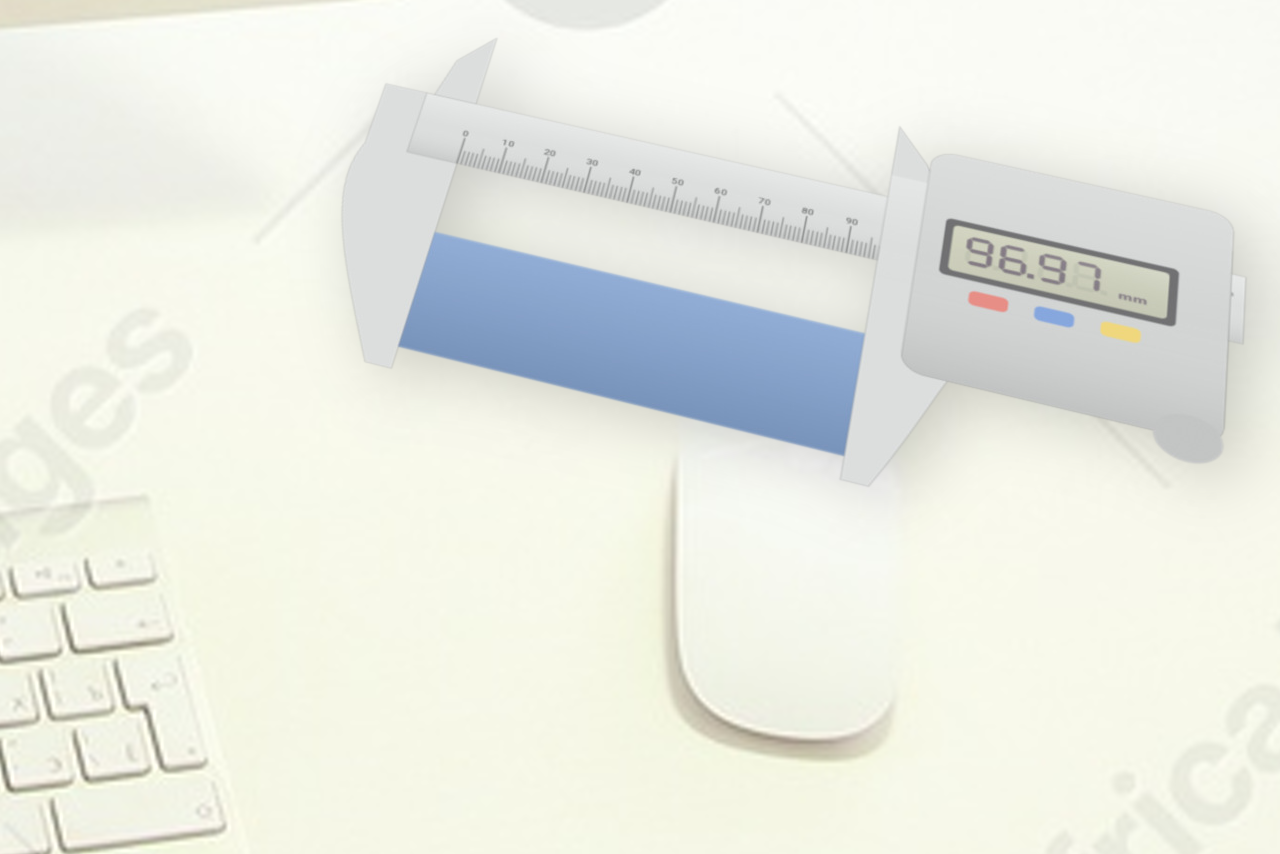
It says 96.97 mm
